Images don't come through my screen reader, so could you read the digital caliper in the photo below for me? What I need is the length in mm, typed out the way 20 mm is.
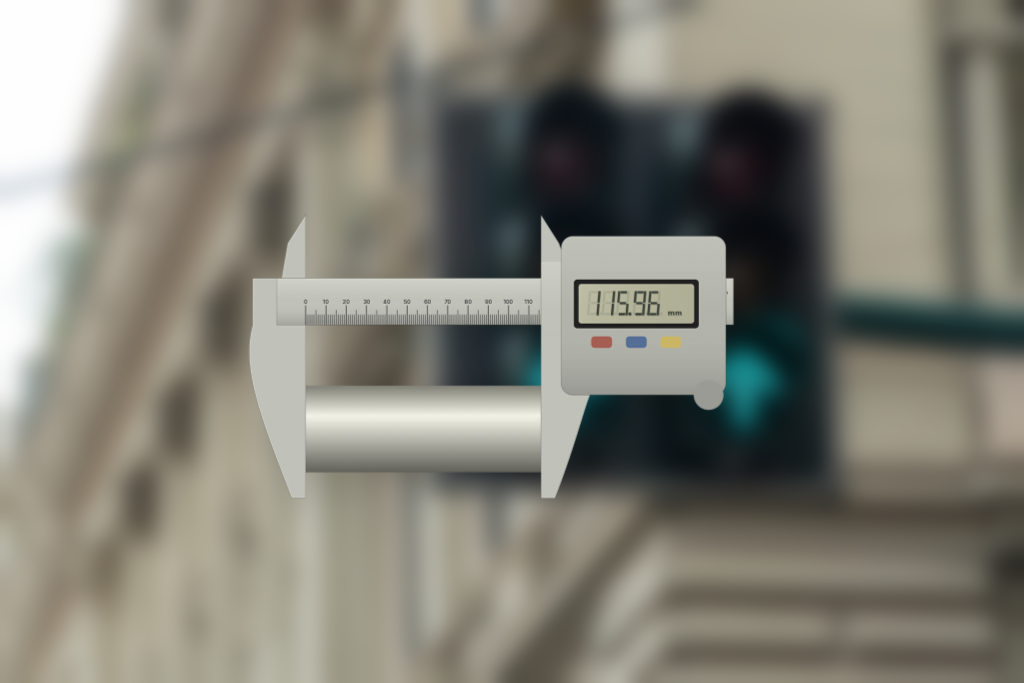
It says 115.96 mm
